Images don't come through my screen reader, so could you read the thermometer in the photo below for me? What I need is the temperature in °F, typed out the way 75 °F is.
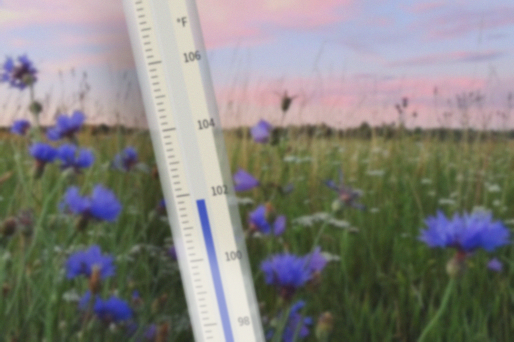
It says 101.8 °F
